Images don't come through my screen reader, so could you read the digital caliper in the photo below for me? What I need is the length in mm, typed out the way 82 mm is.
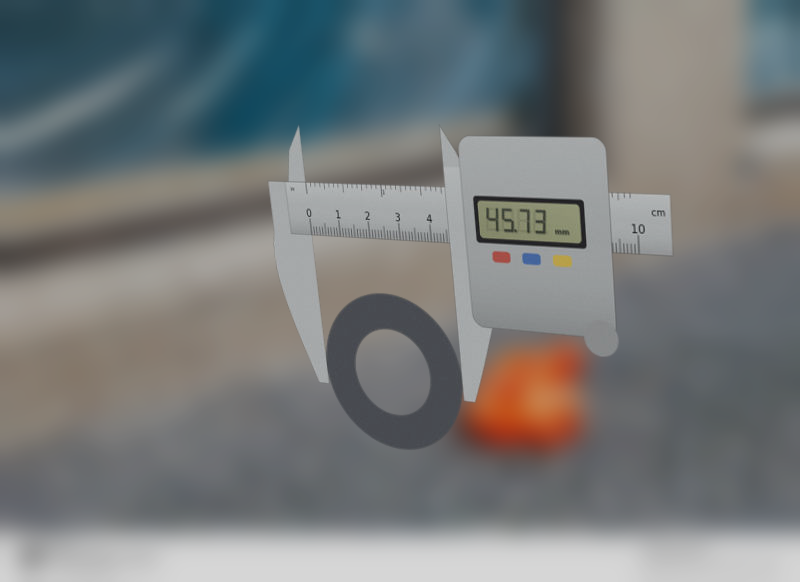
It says 45.73 mm
